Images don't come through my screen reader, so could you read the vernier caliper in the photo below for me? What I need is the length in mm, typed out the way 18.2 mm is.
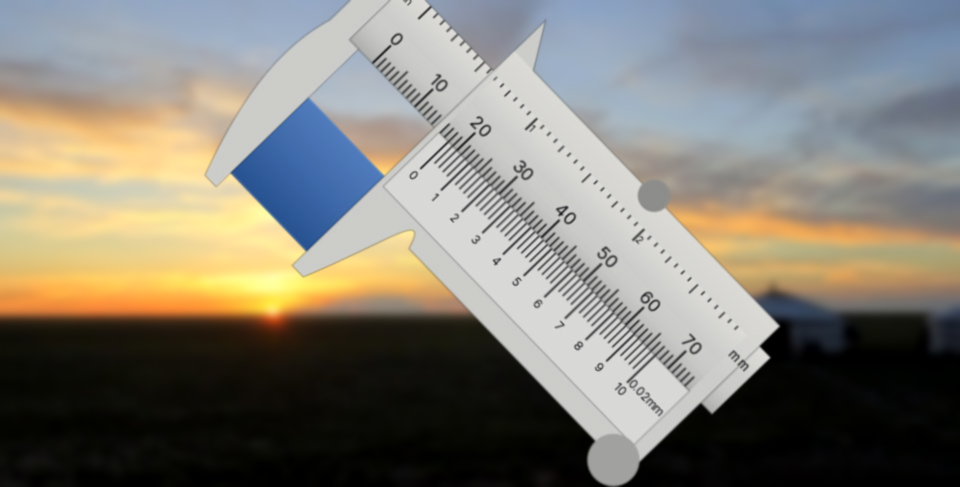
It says 18.0 mm
